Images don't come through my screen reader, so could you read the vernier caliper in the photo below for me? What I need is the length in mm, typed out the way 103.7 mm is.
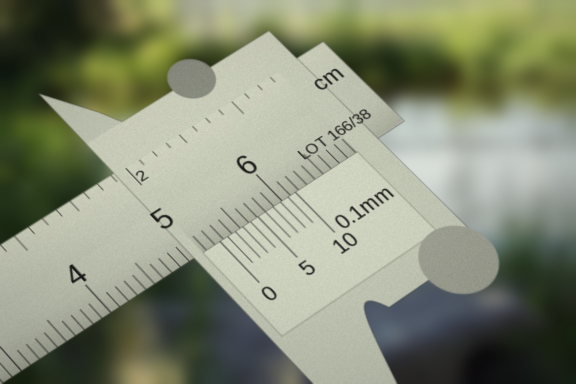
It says 52.6 mm
